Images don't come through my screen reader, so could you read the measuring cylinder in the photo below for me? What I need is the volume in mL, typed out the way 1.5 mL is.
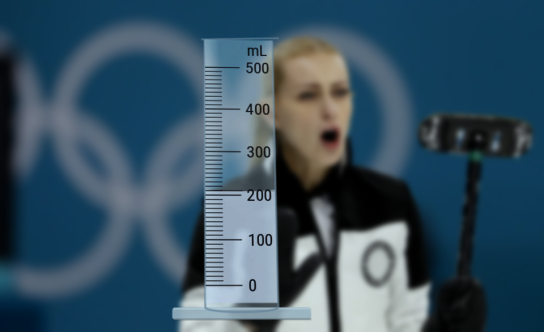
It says 210 mL
